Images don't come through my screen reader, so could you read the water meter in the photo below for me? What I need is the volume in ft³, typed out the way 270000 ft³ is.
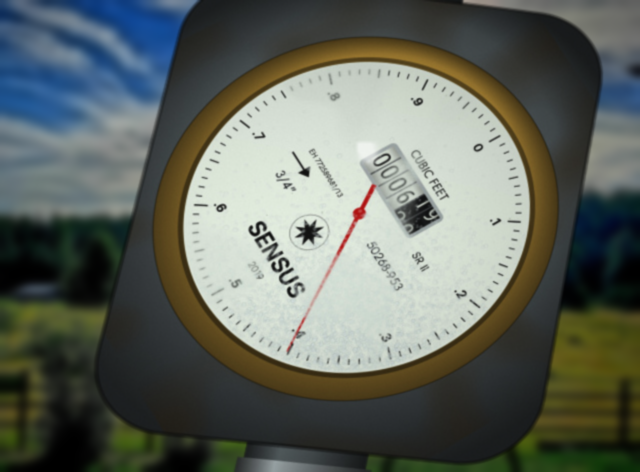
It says 619.40 ft³
